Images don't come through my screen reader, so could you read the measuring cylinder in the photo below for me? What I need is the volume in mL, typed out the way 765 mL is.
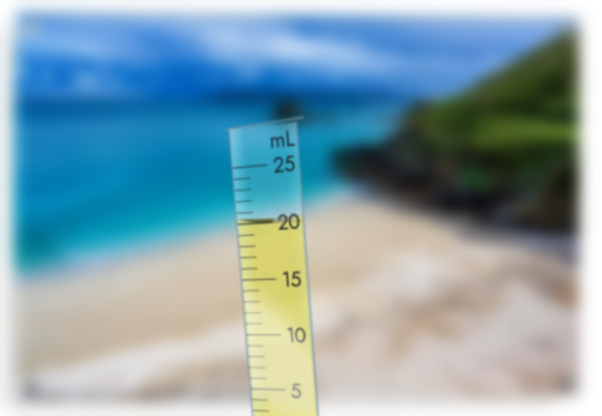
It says 20 mL
